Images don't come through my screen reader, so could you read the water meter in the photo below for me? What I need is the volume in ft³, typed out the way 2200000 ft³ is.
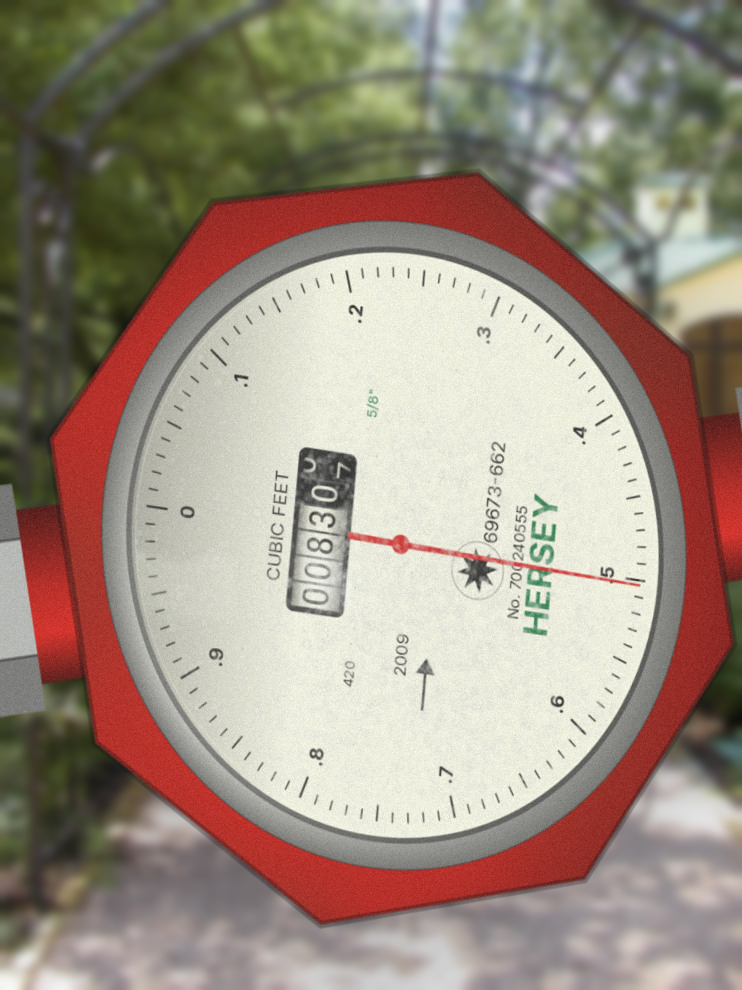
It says 8306.50 ft³
